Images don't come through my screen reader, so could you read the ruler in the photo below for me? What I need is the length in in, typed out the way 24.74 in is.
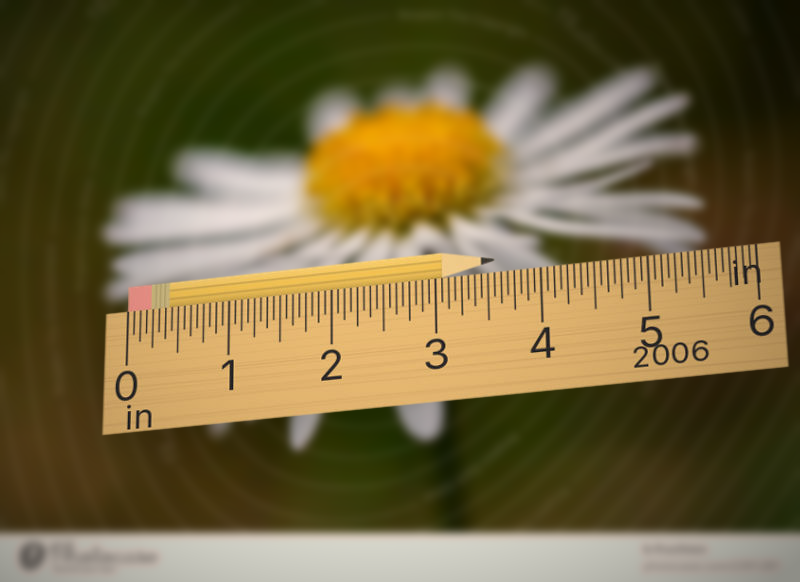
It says 3.5625 in
